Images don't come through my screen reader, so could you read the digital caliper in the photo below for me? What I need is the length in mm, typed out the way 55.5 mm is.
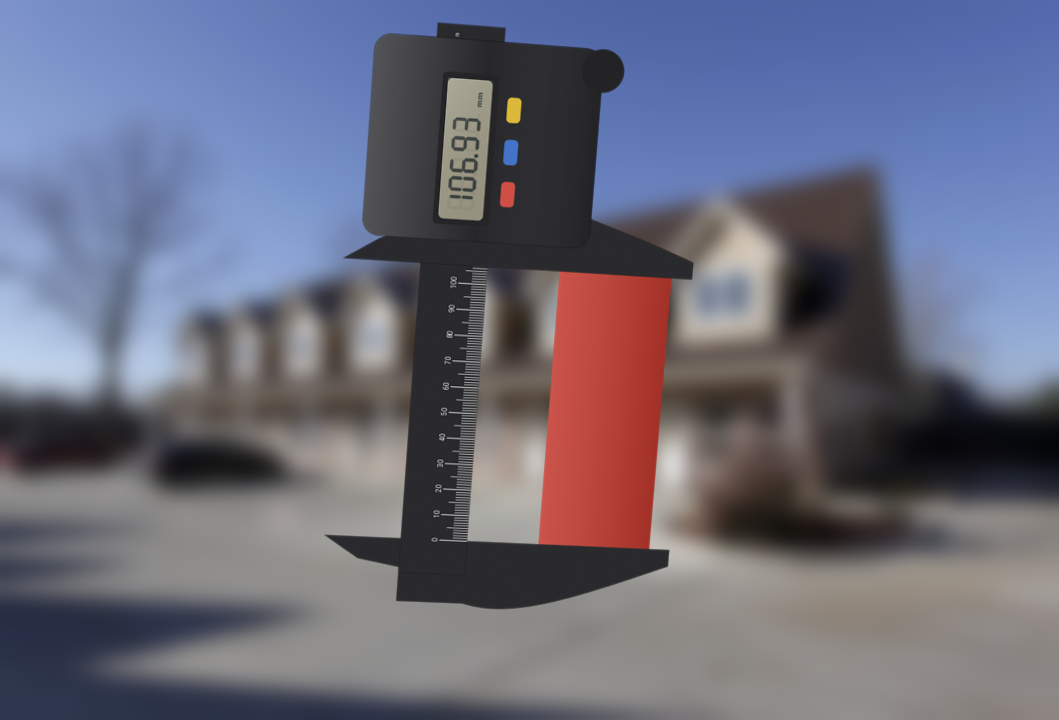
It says 106.93 mm
